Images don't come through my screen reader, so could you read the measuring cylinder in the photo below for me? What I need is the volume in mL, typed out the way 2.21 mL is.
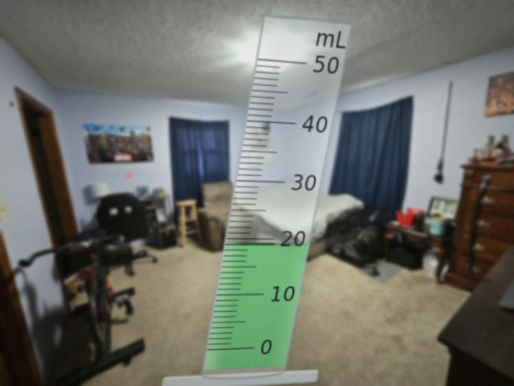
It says 19 mL
